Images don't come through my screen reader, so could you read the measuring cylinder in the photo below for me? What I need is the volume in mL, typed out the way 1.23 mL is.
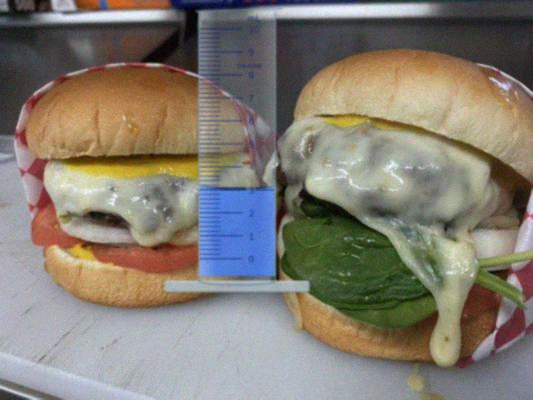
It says 3 mL
